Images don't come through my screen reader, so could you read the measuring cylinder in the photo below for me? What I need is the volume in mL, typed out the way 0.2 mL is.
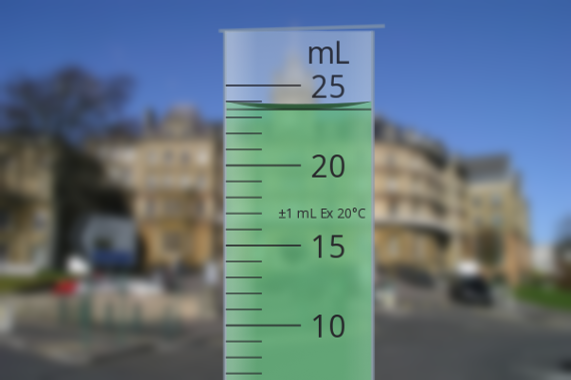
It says 23.5 mL
